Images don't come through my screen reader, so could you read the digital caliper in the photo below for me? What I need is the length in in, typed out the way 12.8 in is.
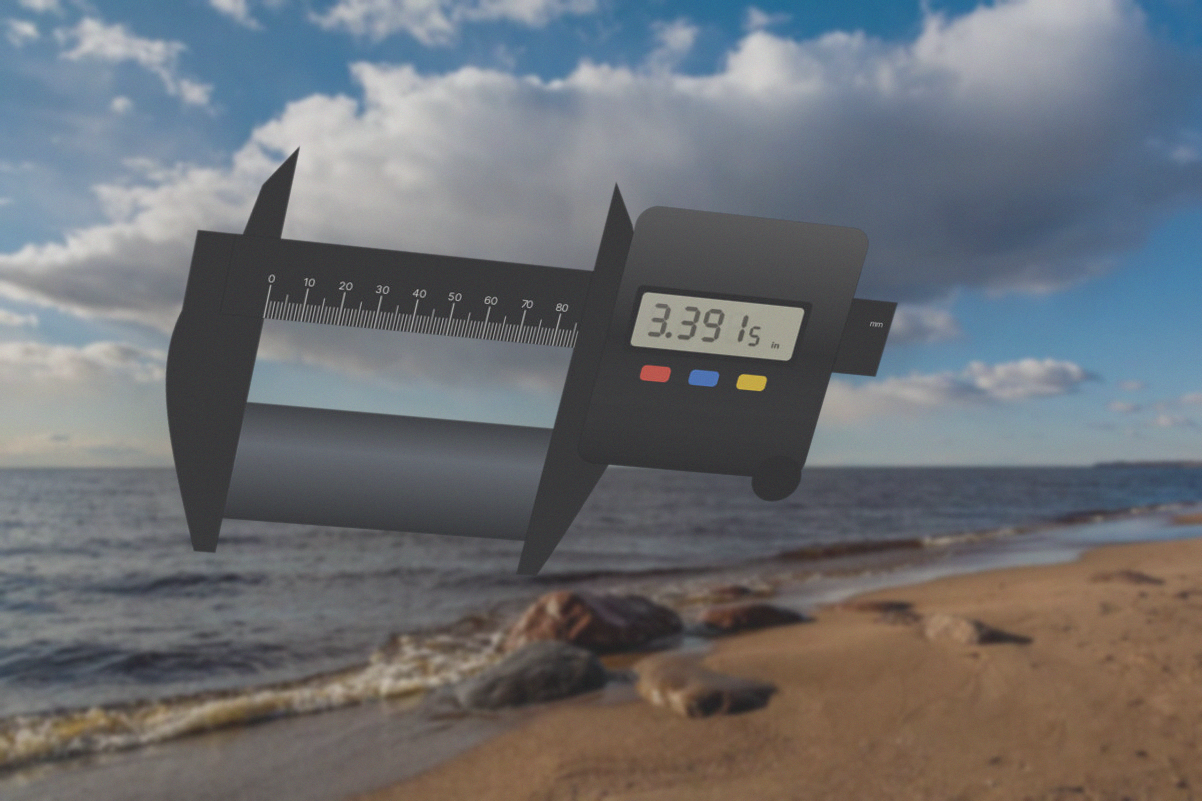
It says 3.3915 in
